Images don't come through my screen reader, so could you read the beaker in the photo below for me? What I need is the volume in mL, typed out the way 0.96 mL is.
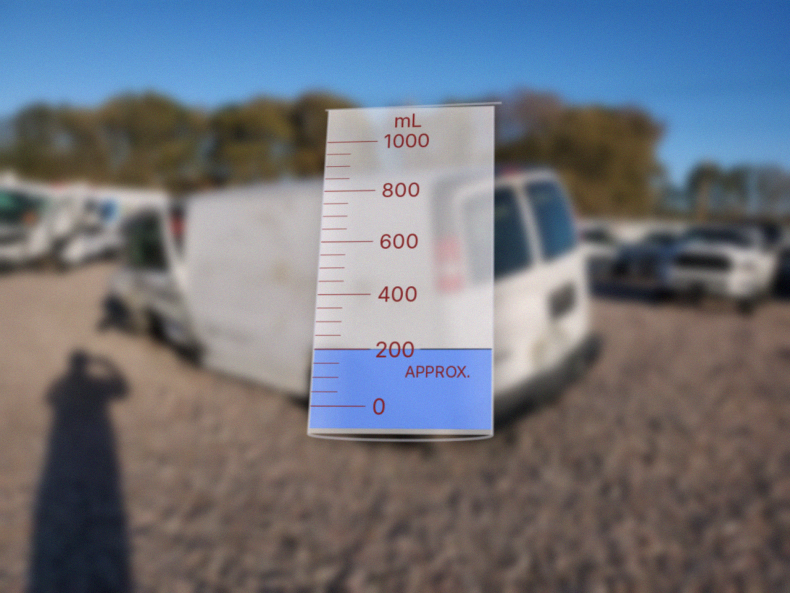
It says 200 mL
